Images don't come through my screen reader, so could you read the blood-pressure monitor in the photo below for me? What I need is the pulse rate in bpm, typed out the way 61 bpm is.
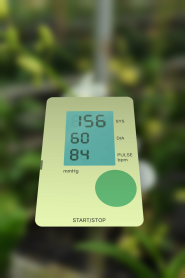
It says 84 bpm
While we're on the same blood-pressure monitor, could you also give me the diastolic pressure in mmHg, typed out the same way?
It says 60 mmHg
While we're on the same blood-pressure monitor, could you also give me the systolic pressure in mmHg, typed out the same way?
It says 156 mmHg
